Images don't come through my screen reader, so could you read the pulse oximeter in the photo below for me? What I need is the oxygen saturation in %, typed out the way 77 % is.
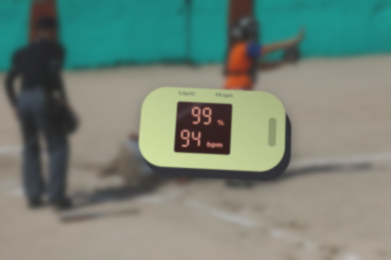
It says 99 %
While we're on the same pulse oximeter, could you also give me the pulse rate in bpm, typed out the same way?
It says 94 bpm
